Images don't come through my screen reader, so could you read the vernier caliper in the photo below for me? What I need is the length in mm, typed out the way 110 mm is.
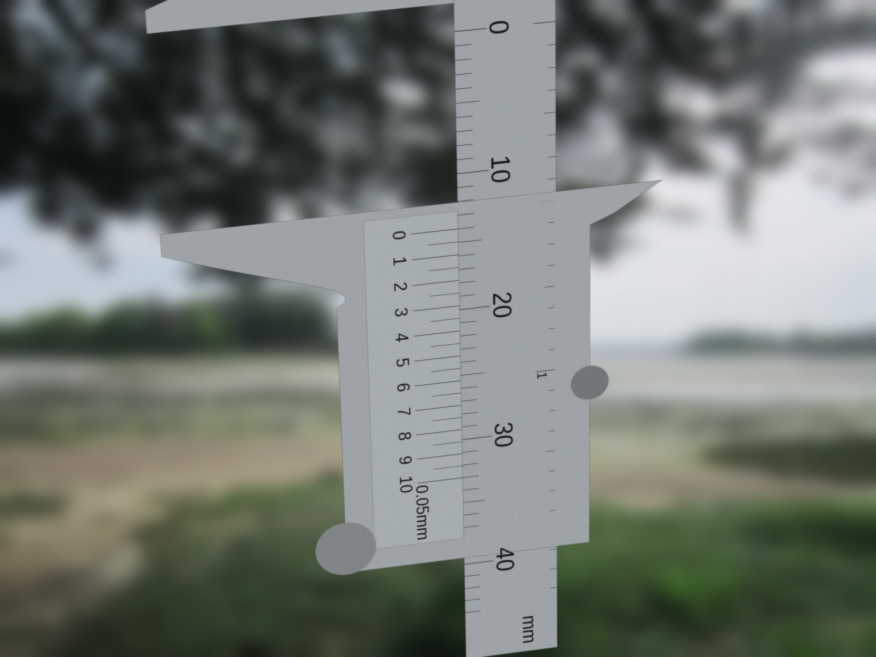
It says 14.0 mm
